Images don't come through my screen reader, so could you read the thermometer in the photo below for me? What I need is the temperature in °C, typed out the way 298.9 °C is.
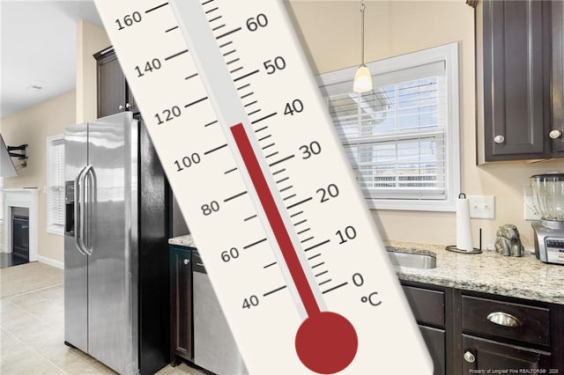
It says 41 °C
